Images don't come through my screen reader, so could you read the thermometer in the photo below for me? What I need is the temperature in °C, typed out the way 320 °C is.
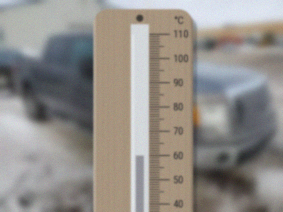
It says 60 °C
